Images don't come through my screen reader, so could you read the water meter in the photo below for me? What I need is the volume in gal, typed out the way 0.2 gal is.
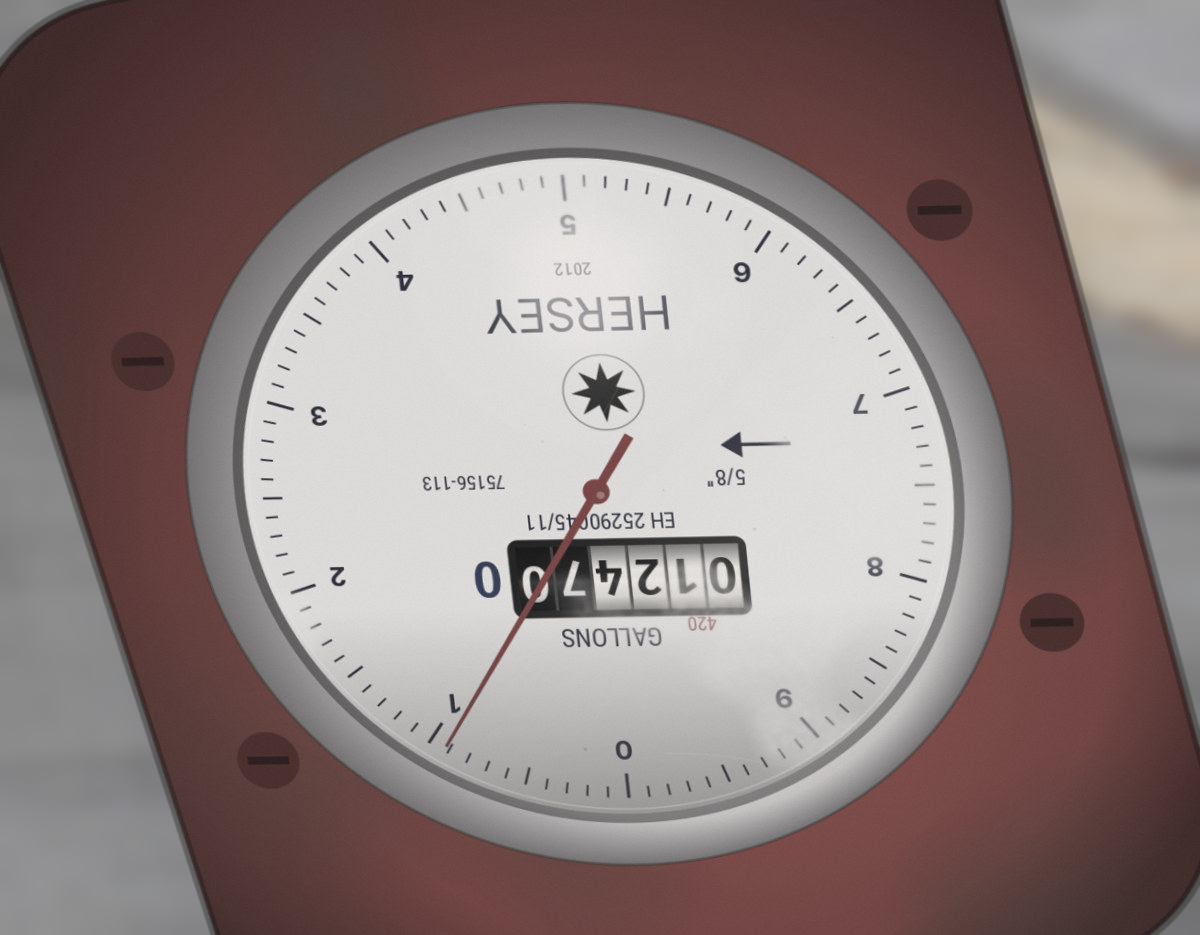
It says 124700.9 gal
